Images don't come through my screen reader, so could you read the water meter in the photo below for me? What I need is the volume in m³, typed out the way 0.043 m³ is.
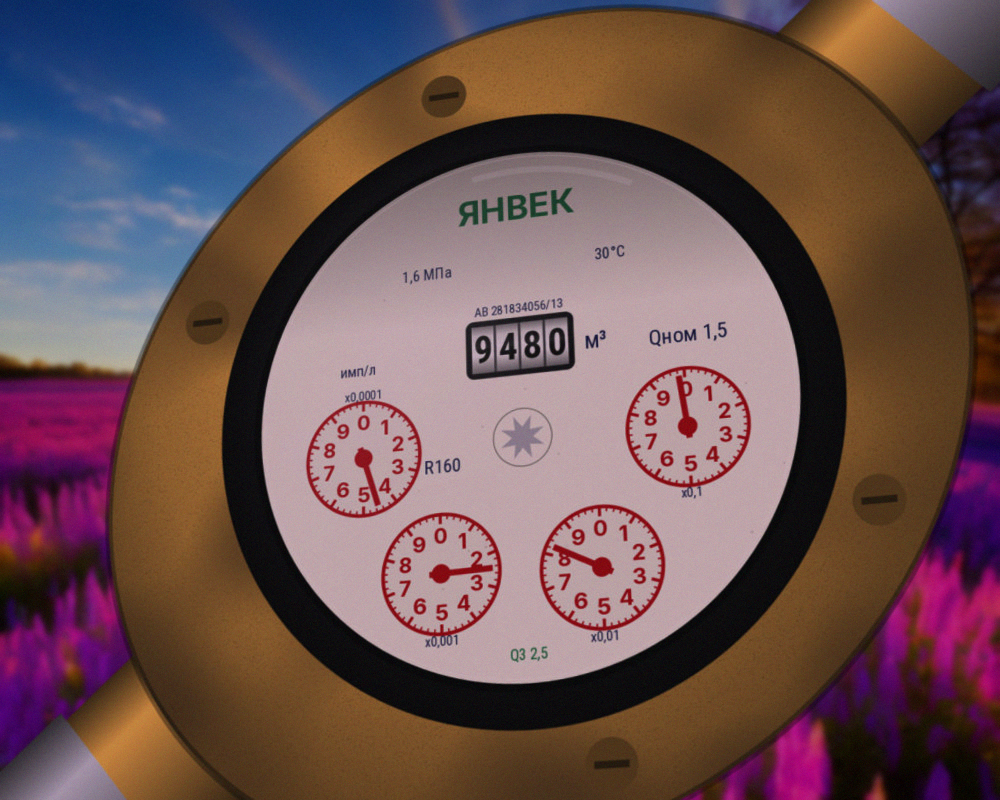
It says 9479.9824 m³
